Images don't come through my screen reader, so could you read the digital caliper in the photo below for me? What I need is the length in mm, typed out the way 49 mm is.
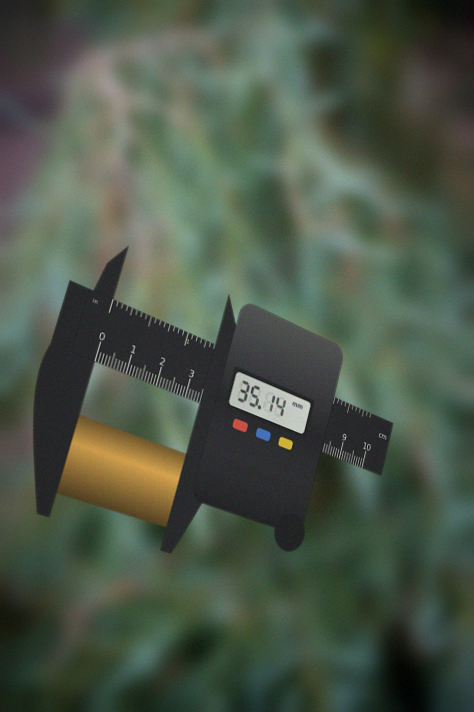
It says 35.14 mm
